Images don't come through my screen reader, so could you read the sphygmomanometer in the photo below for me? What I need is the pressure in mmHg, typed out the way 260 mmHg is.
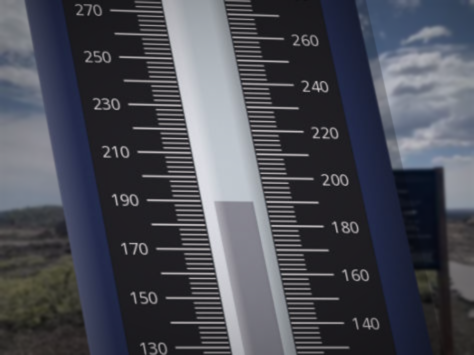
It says 190 mmHg
